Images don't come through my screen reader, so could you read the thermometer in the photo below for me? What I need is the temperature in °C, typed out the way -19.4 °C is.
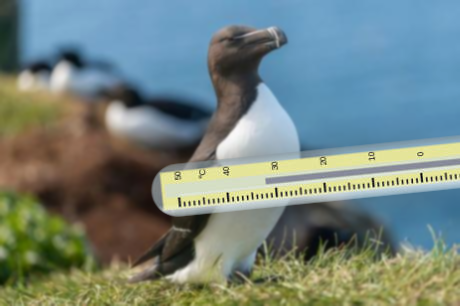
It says 32 °C
